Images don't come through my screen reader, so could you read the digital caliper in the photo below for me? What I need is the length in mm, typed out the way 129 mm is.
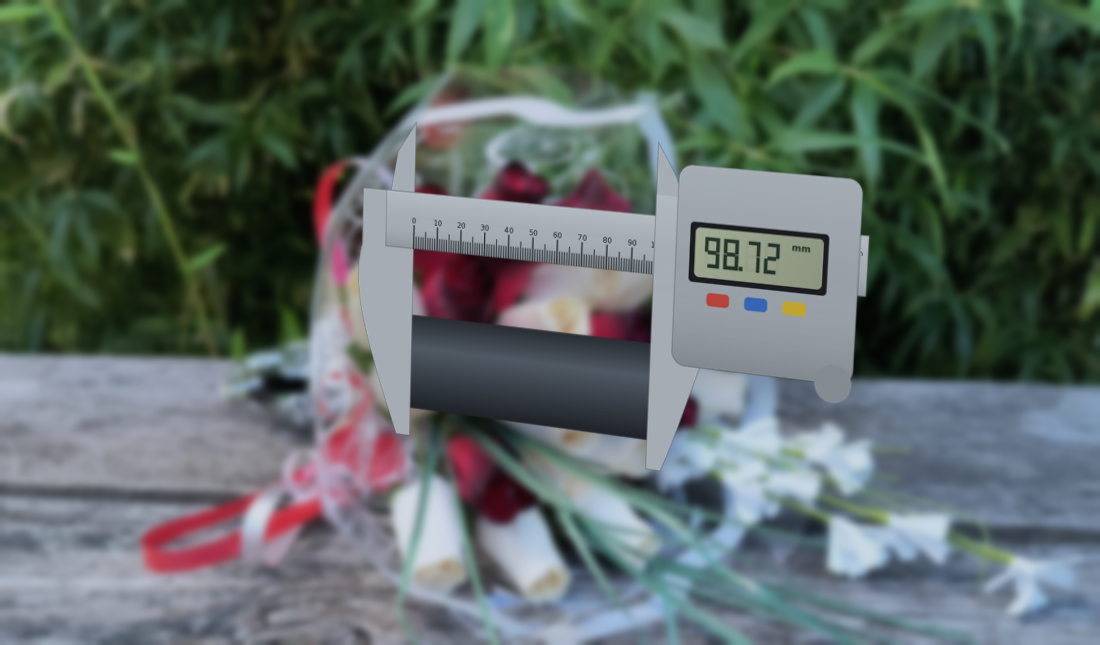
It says 98.72 mm
